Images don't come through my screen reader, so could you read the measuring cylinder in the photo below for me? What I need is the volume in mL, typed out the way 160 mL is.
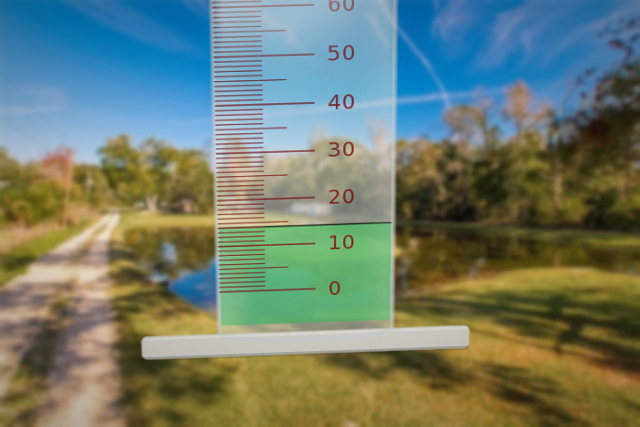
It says 14 mL
